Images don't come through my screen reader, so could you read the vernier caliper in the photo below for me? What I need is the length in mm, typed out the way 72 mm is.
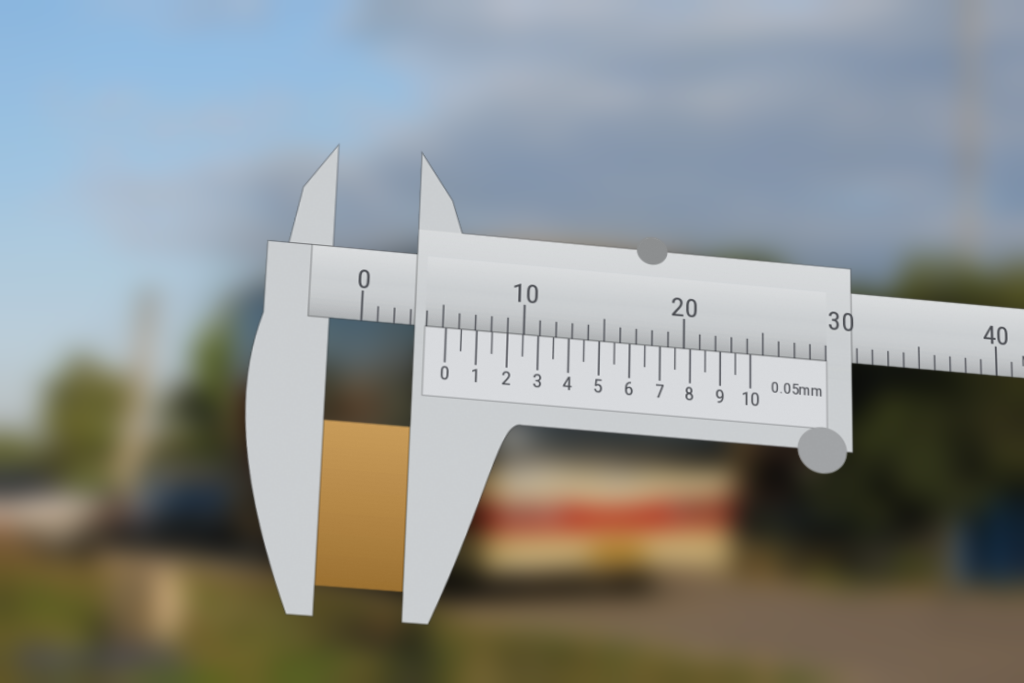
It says 5.2 mm
